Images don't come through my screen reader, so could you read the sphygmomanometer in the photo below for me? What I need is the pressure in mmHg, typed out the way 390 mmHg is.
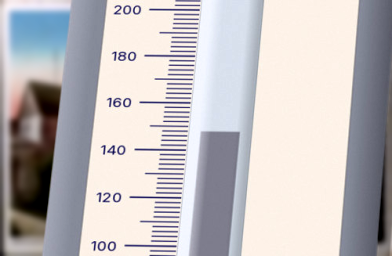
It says 148 mmHg
